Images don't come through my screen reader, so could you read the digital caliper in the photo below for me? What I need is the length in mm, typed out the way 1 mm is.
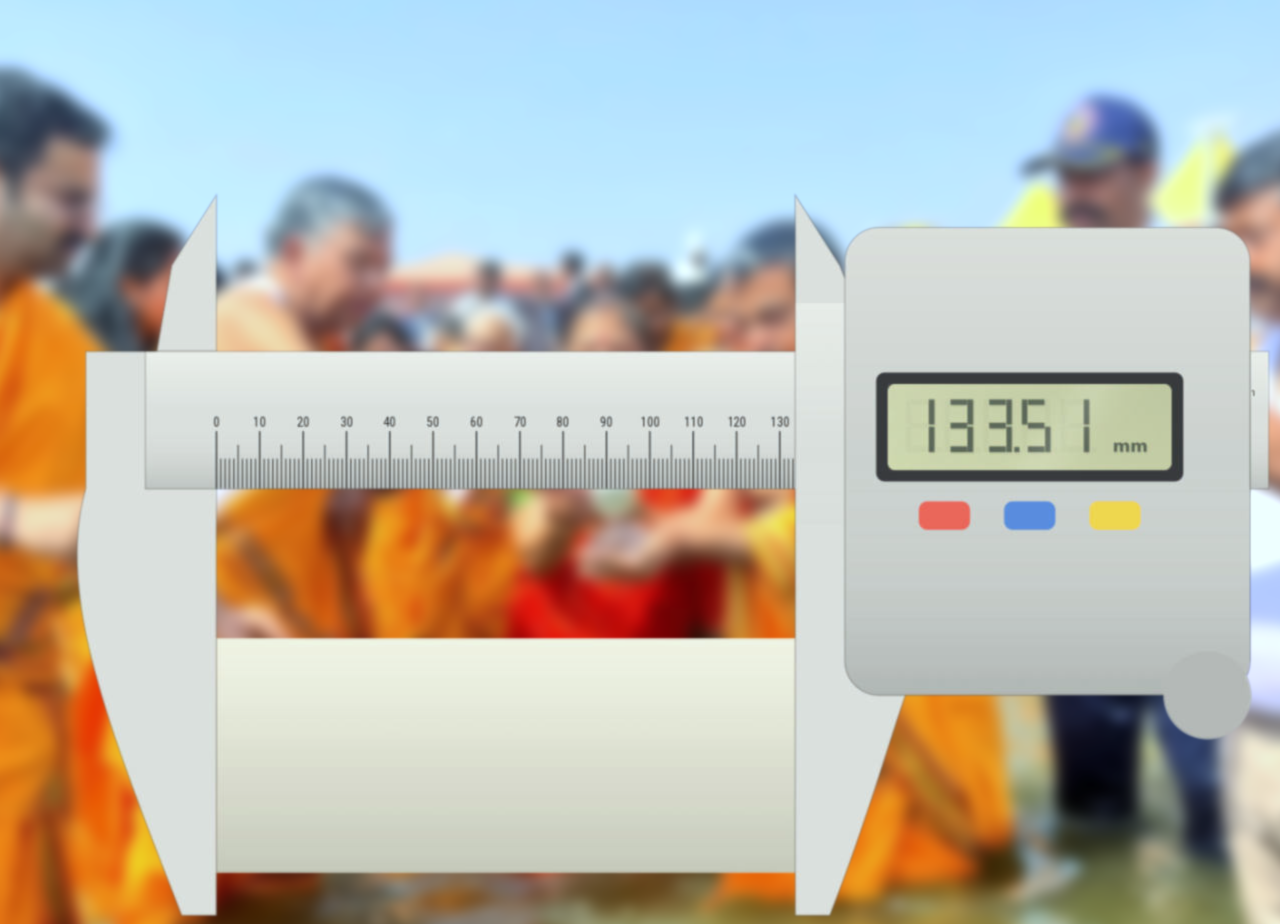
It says 133.51 mm
